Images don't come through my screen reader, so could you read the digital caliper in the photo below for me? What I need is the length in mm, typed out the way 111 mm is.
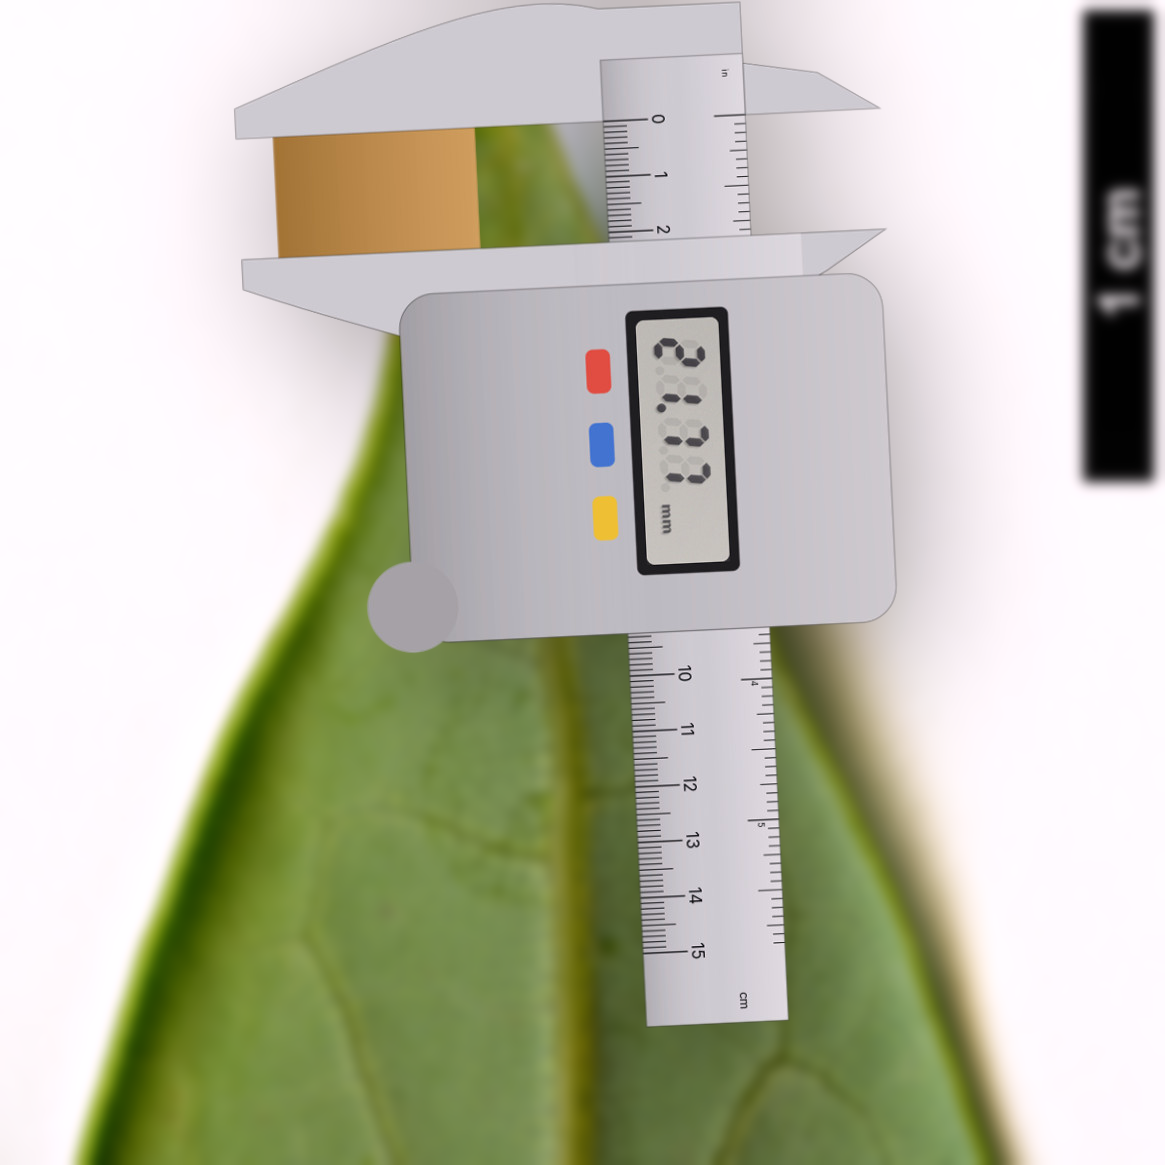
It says 21.77 mm
